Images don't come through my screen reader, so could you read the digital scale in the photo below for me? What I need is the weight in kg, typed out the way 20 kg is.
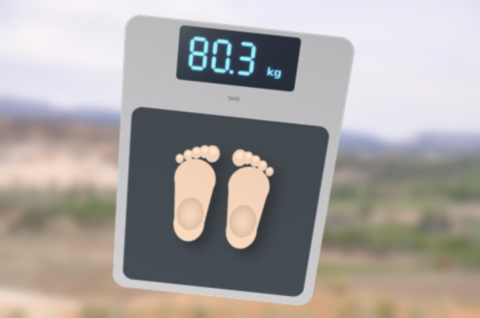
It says 80.3 kg
